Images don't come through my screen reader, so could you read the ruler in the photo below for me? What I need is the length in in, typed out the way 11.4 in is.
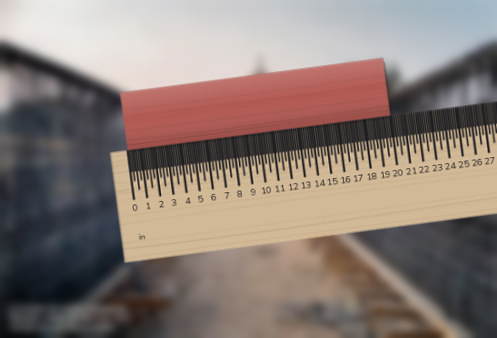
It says 20 in
